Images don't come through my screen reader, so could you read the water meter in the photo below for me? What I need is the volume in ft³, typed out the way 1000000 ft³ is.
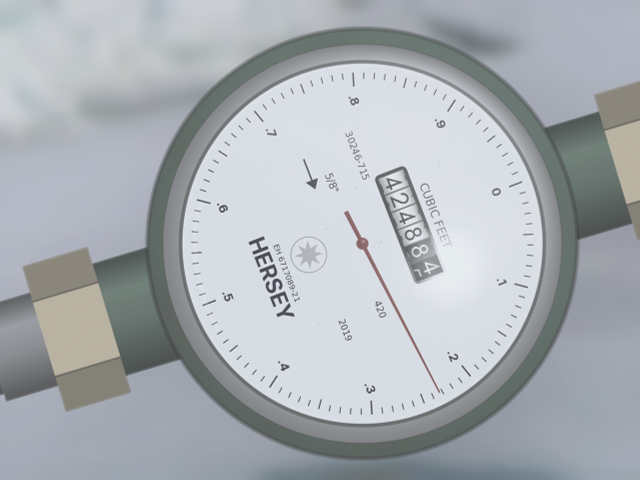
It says 424884.23 ft³
